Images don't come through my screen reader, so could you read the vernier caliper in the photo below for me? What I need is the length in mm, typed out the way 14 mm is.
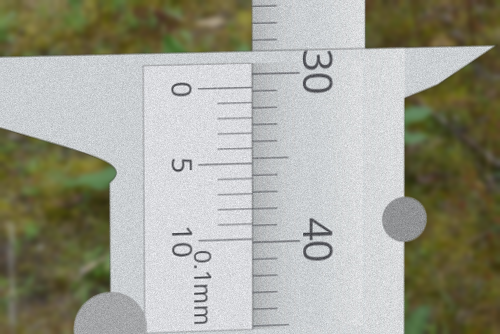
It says 30.8 mm
